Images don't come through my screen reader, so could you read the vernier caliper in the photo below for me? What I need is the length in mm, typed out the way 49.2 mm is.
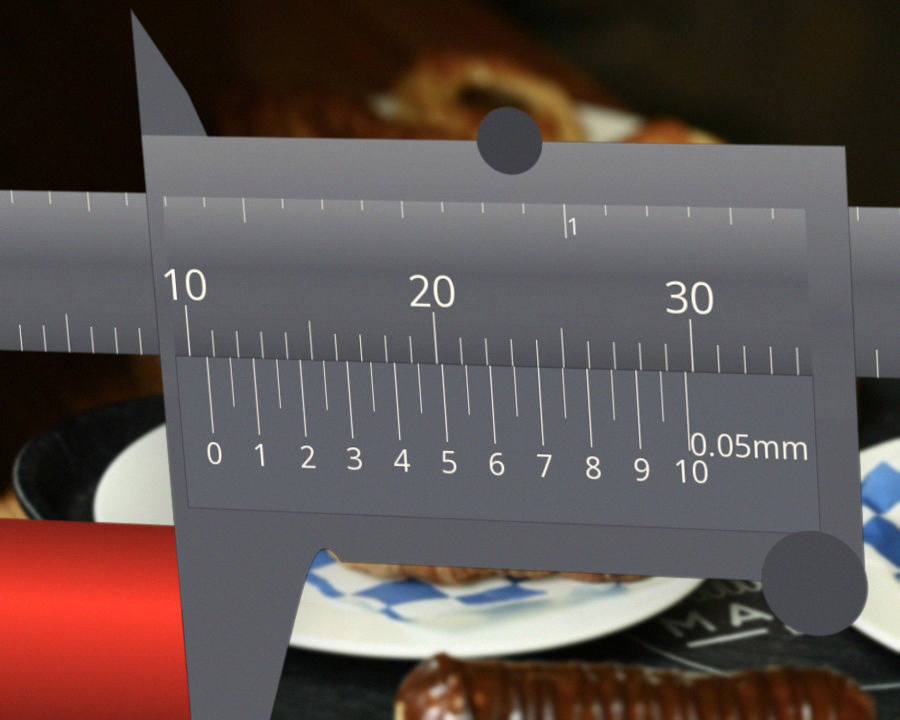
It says 10.7 mm
